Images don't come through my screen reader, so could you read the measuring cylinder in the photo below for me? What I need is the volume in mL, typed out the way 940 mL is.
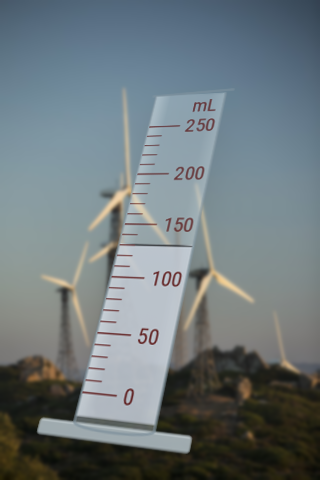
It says 130 mL
